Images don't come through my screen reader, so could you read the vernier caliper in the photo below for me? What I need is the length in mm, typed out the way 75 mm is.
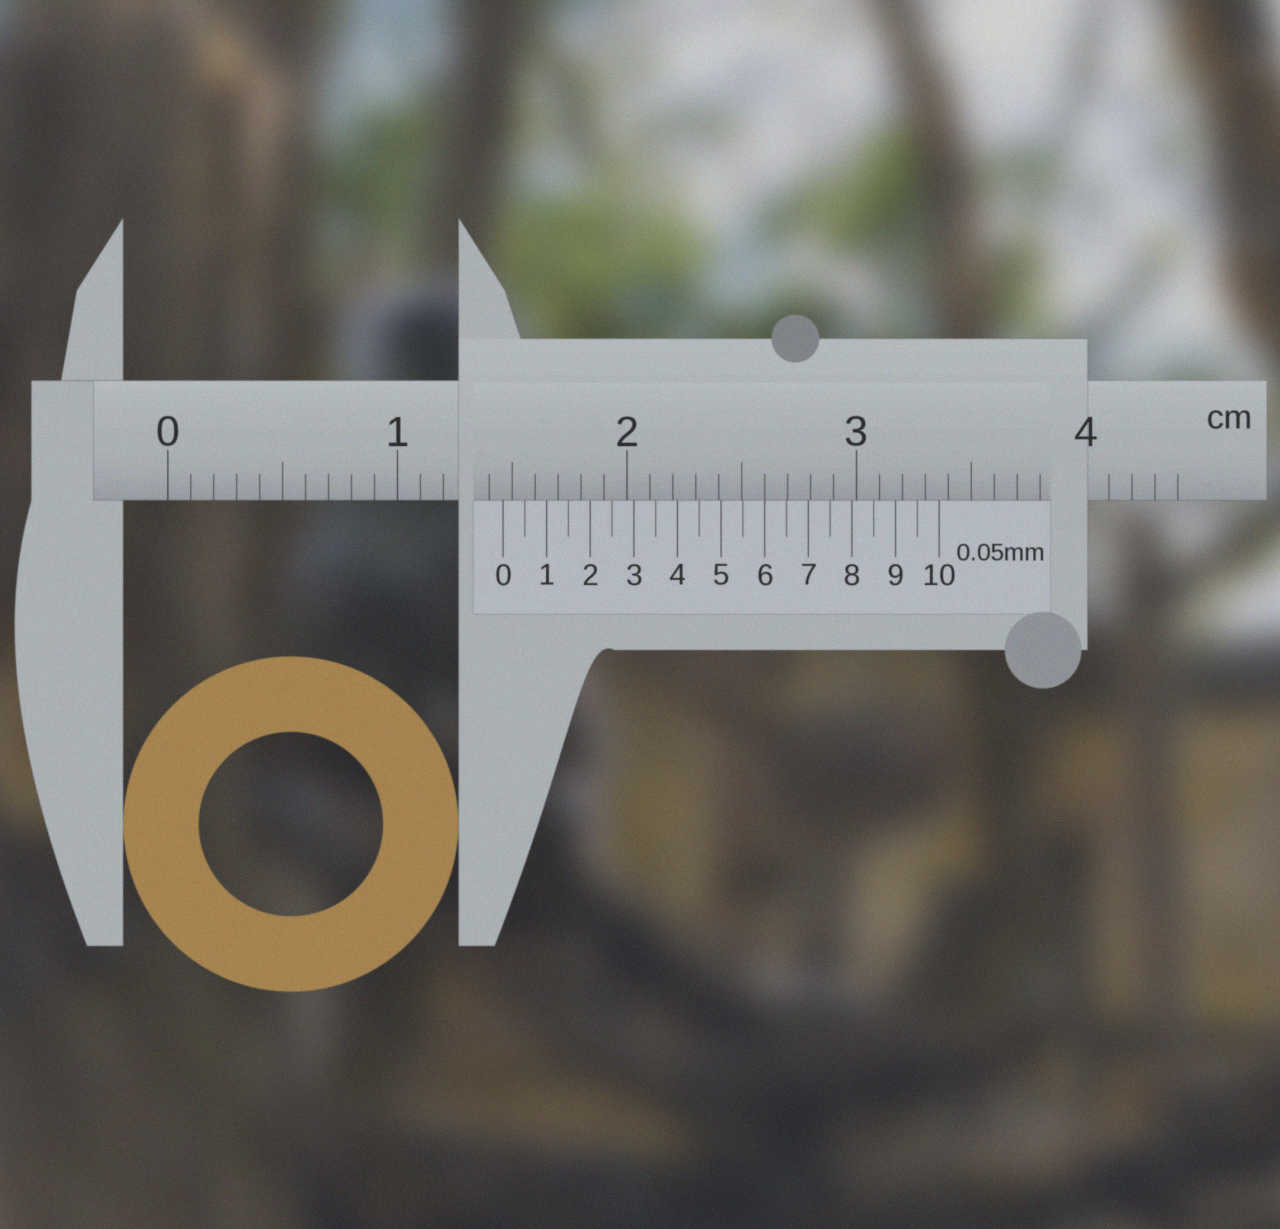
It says 14.6 mm
